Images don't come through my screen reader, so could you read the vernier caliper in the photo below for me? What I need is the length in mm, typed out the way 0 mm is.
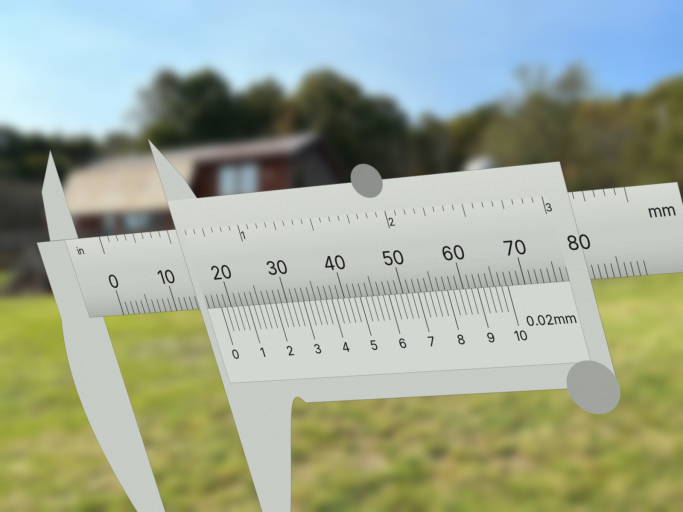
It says 18.2 mm
